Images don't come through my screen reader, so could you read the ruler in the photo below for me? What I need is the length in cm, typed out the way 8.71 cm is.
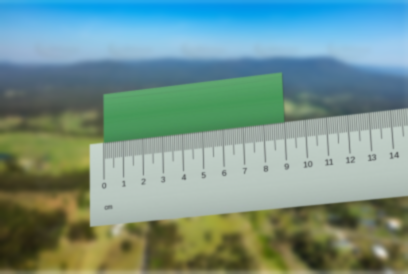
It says 9 cm
